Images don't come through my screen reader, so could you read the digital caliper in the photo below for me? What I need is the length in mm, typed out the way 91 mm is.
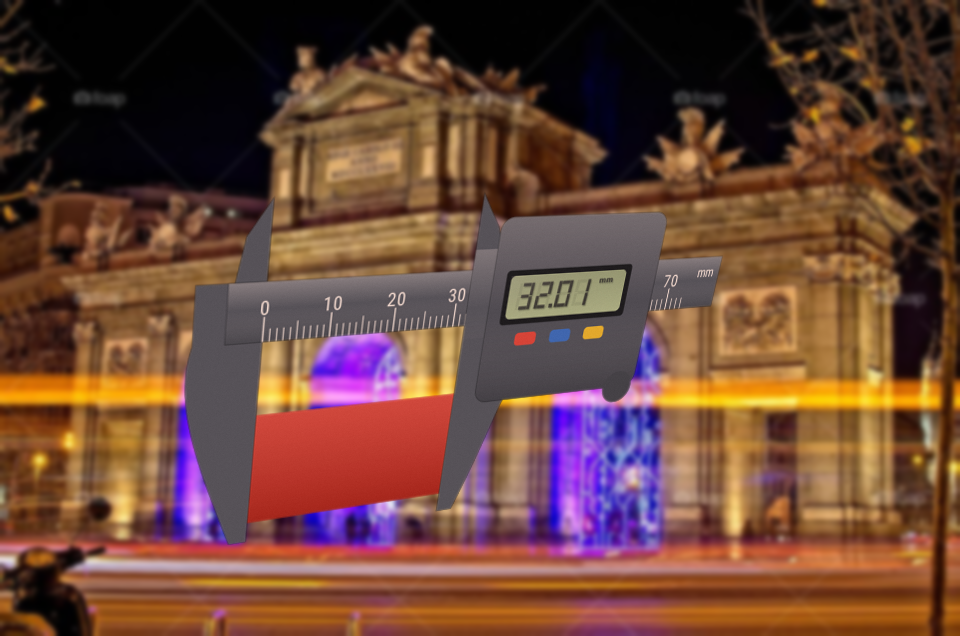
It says 32.01 mm
